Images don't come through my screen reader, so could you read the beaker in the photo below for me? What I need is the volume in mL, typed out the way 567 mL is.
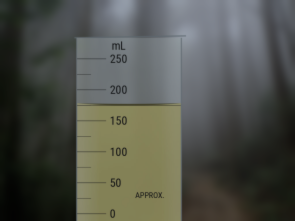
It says 175 mL
